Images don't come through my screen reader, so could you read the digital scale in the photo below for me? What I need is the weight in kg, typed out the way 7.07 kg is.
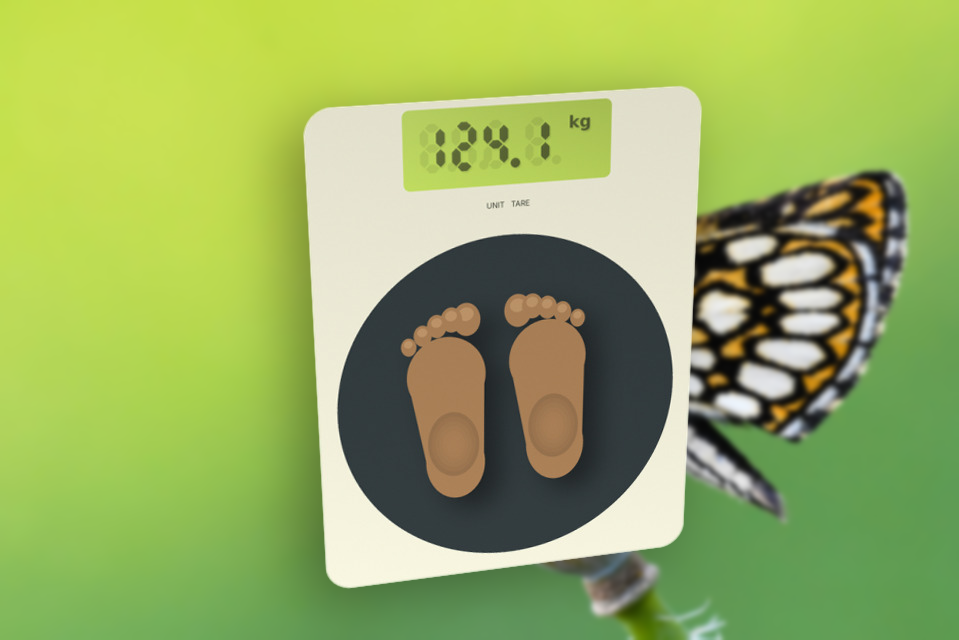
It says 124.1 kg
